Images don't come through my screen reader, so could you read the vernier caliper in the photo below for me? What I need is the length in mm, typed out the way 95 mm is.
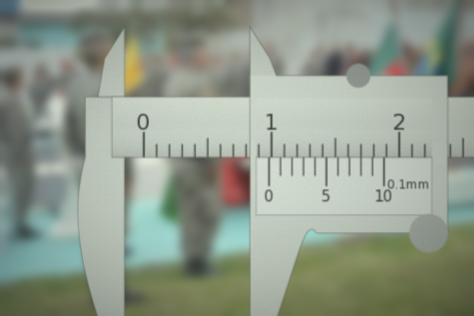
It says 9.8 mm
